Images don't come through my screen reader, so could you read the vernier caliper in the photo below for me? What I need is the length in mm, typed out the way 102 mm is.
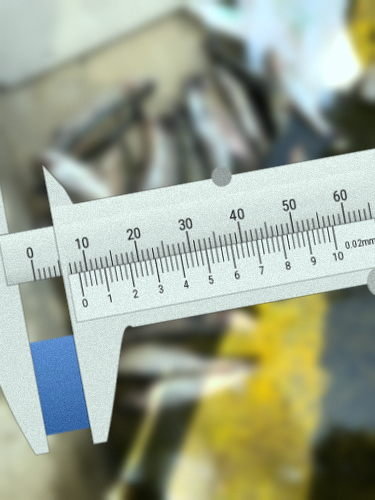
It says 8.5 mm
